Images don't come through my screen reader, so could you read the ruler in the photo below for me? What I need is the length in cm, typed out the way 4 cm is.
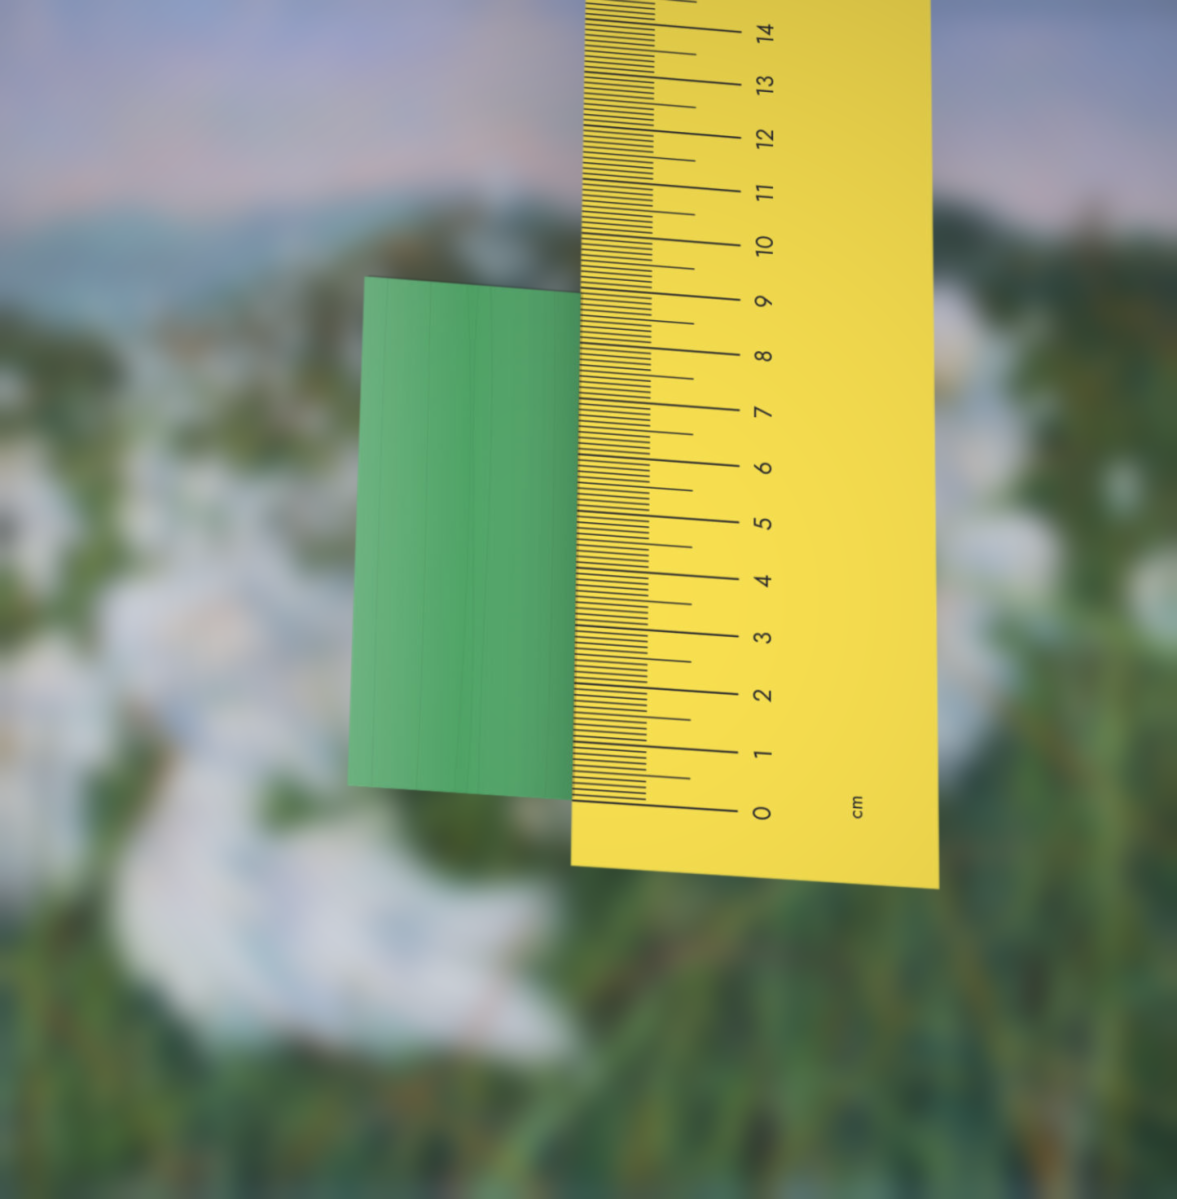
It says 8.9 cm
